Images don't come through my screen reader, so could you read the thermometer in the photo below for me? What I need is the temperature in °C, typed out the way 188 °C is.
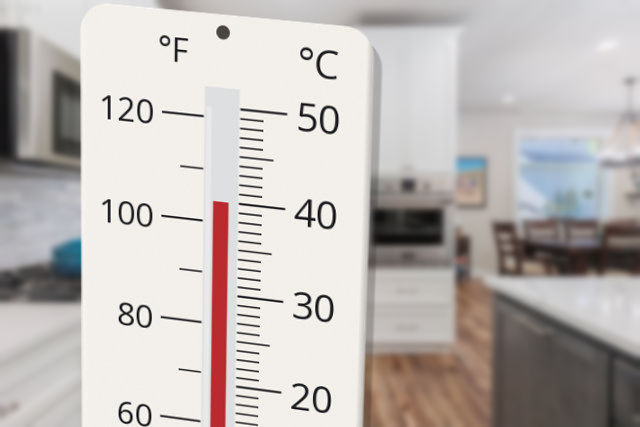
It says 40 °C
